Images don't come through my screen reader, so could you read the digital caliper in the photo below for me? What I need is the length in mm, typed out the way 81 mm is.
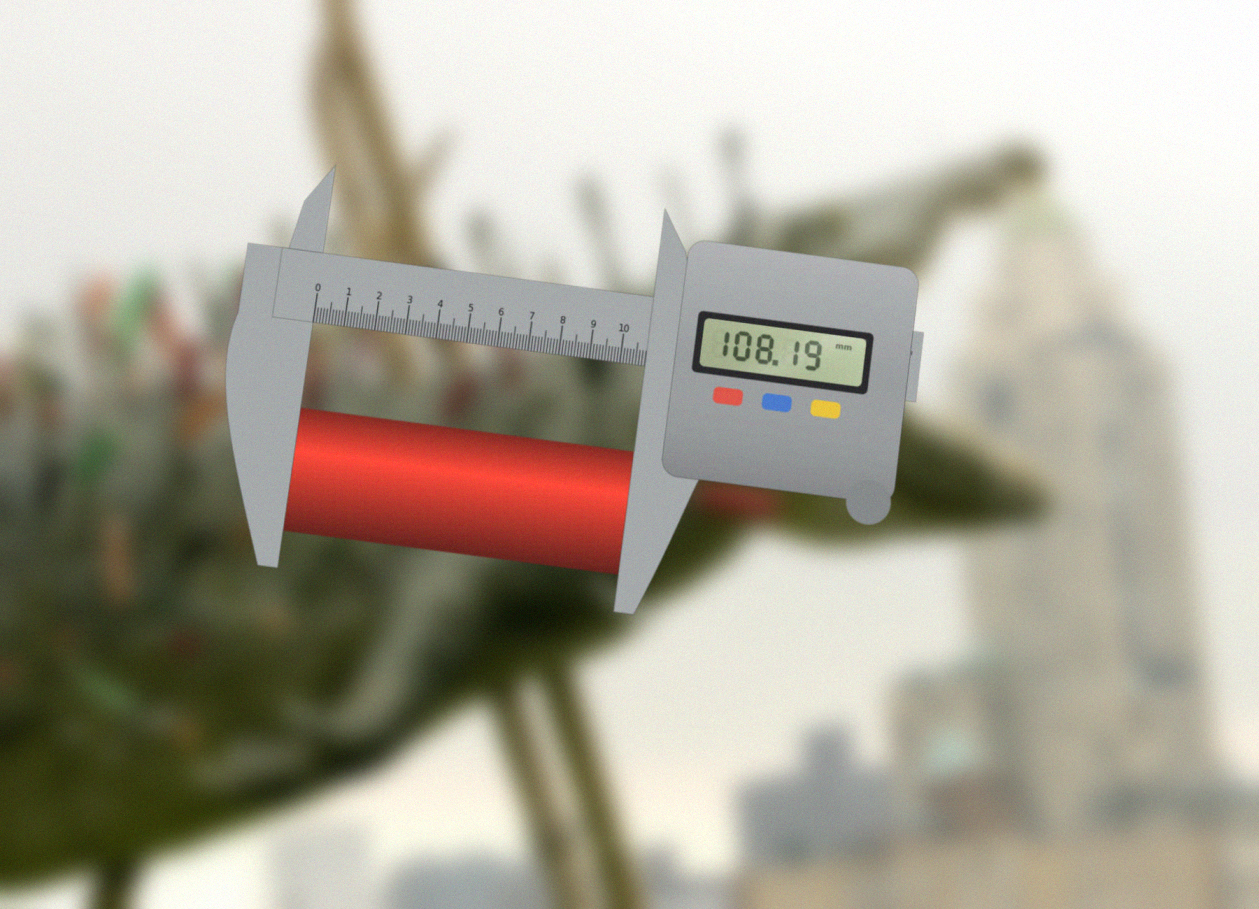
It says 108.19 mm
